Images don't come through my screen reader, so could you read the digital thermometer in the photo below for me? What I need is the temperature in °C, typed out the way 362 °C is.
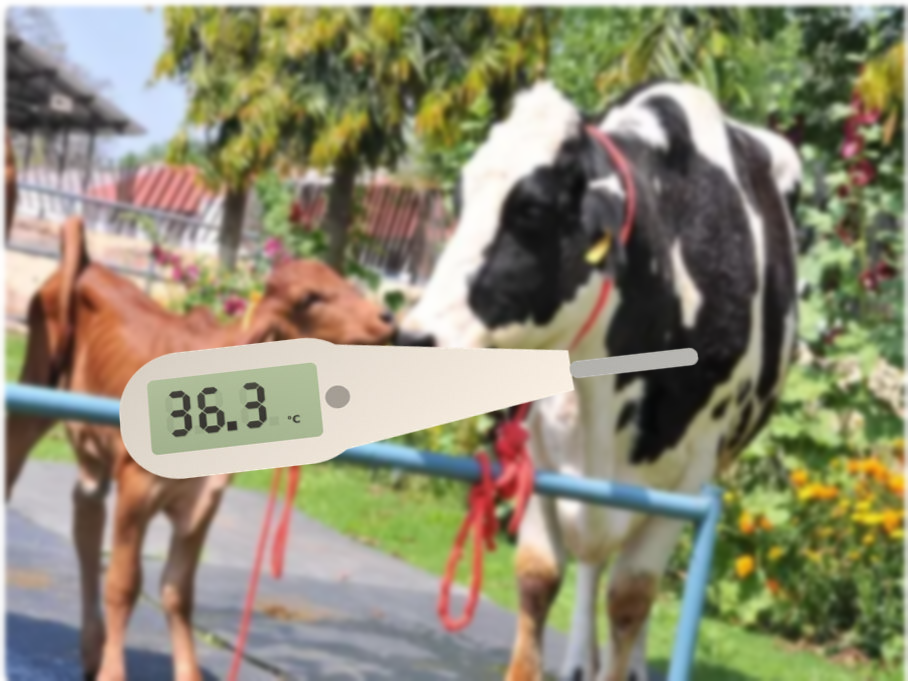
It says 36.3 °C
